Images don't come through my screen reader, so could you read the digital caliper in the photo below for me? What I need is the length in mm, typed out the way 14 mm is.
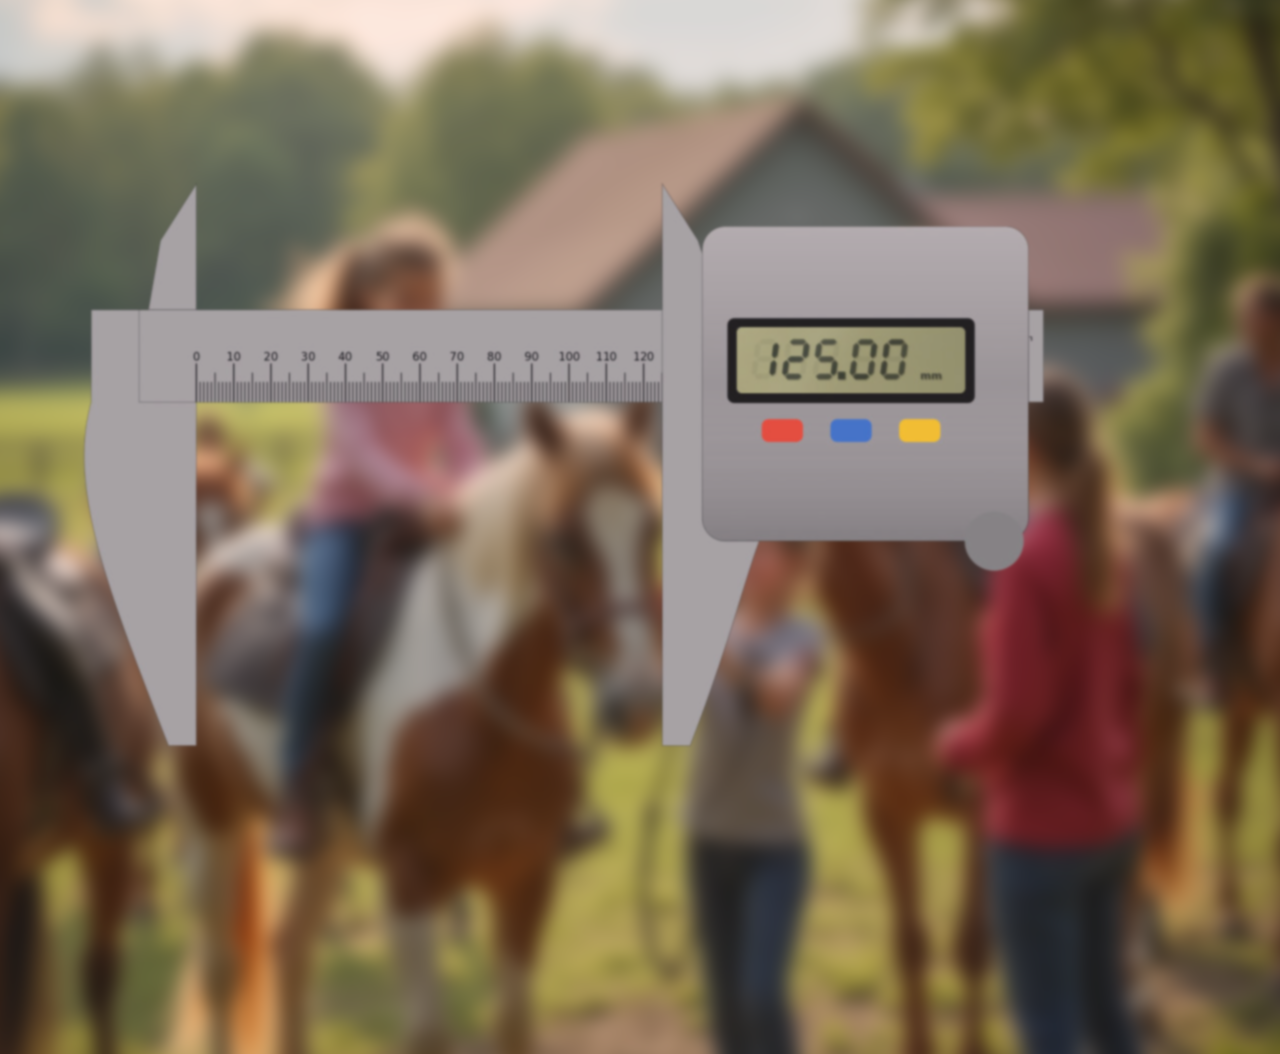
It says 125.00 mm
